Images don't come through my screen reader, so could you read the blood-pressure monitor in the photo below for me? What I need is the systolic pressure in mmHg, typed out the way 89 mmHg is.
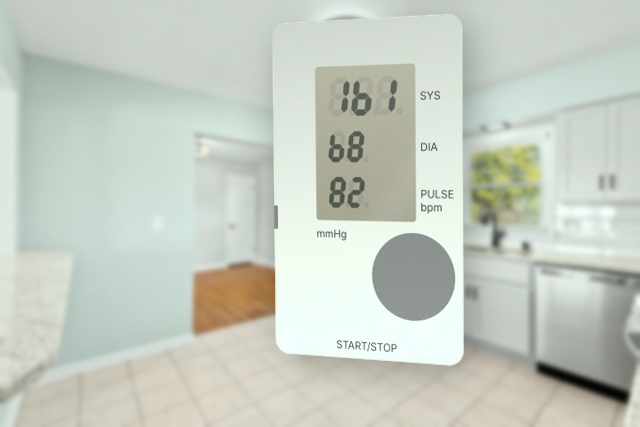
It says 161 mmHg
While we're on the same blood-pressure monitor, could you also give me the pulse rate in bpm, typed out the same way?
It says 82 bpm
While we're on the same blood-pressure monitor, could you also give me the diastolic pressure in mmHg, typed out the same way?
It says 68 mmHg
